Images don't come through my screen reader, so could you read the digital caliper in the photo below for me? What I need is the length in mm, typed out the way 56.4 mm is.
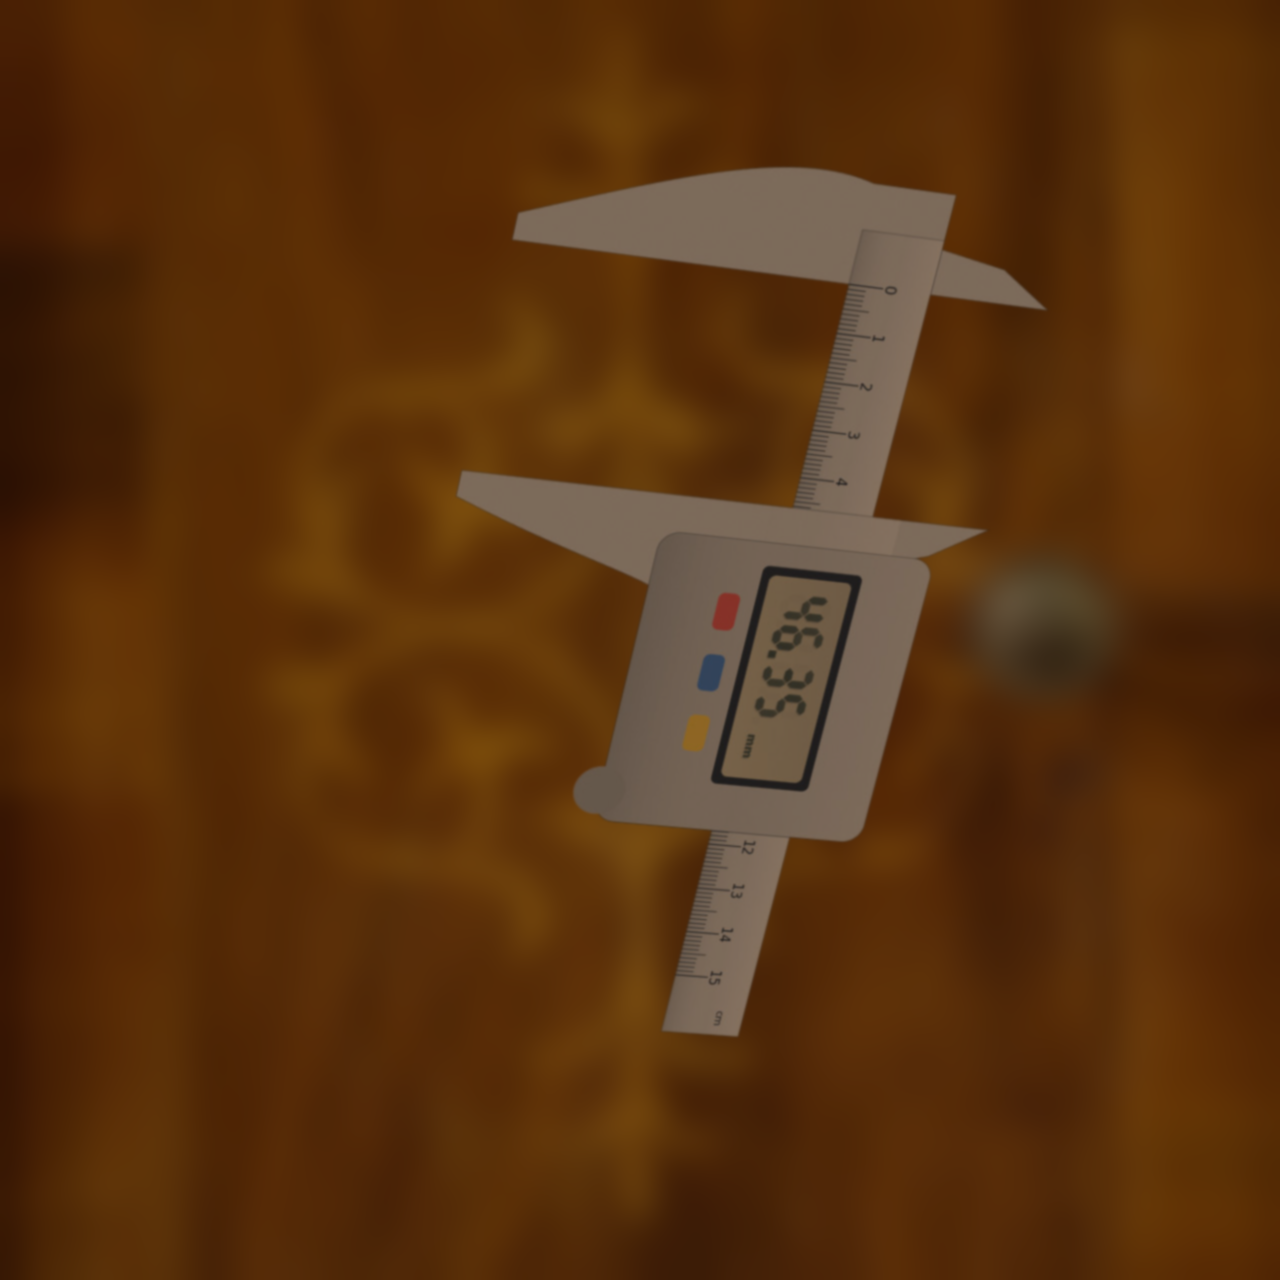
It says 46.35 mm
